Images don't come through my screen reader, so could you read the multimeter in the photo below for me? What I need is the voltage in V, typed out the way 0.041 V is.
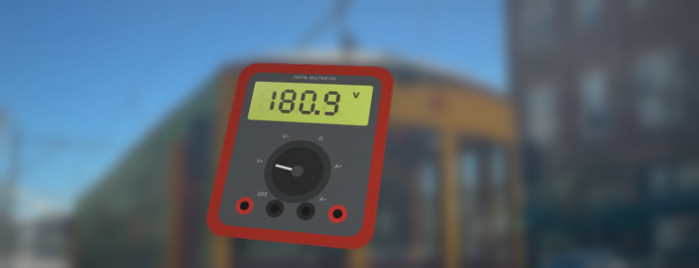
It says 180.9 V
